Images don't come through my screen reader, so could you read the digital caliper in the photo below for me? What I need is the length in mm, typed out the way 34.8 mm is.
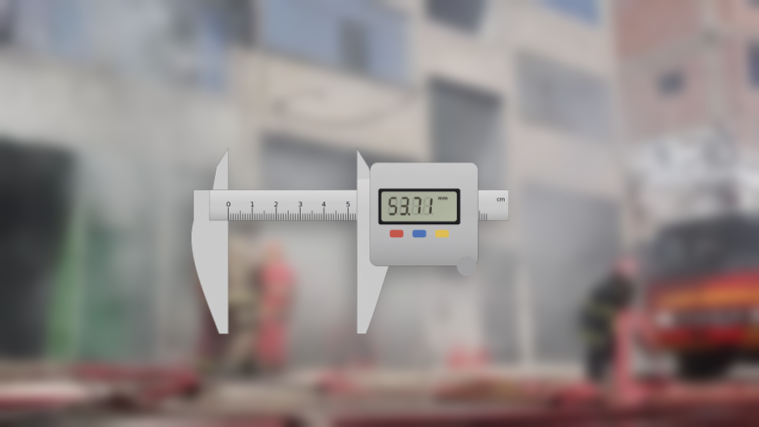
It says 53.71 mm
